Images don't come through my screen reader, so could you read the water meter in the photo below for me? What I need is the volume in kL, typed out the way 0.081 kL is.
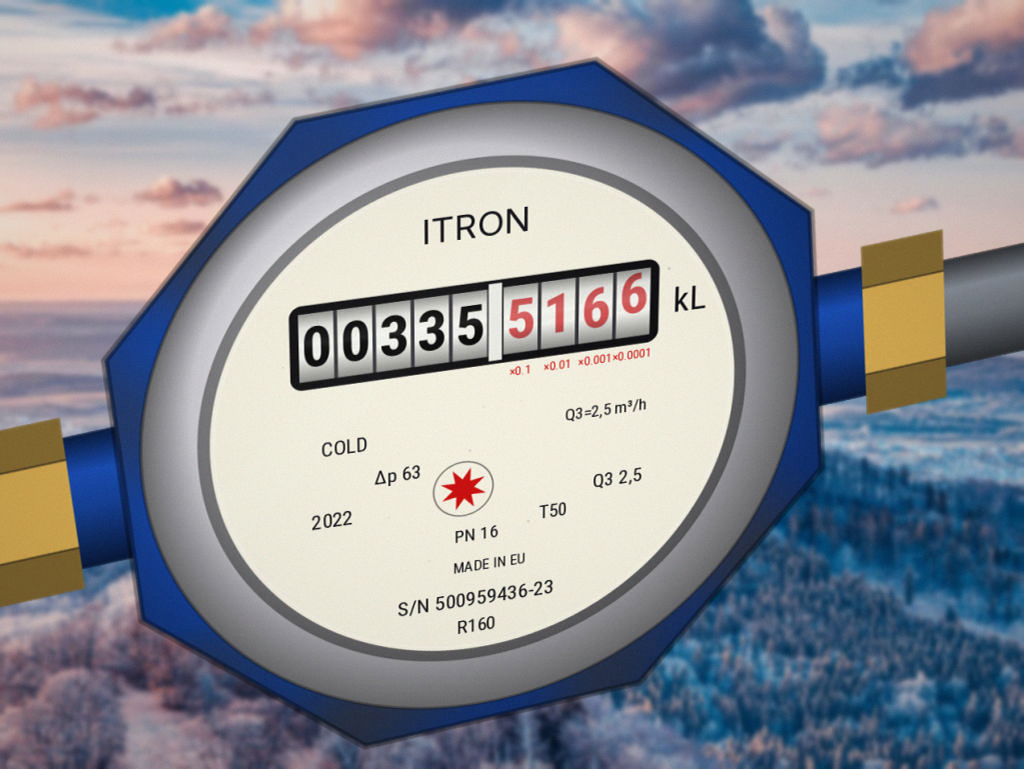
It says 335.5166 kL
